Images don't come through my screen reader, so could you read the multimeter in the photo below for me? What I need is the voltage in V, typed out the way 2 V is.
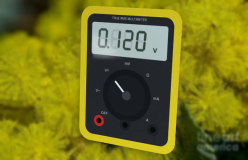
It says 0.120 V
